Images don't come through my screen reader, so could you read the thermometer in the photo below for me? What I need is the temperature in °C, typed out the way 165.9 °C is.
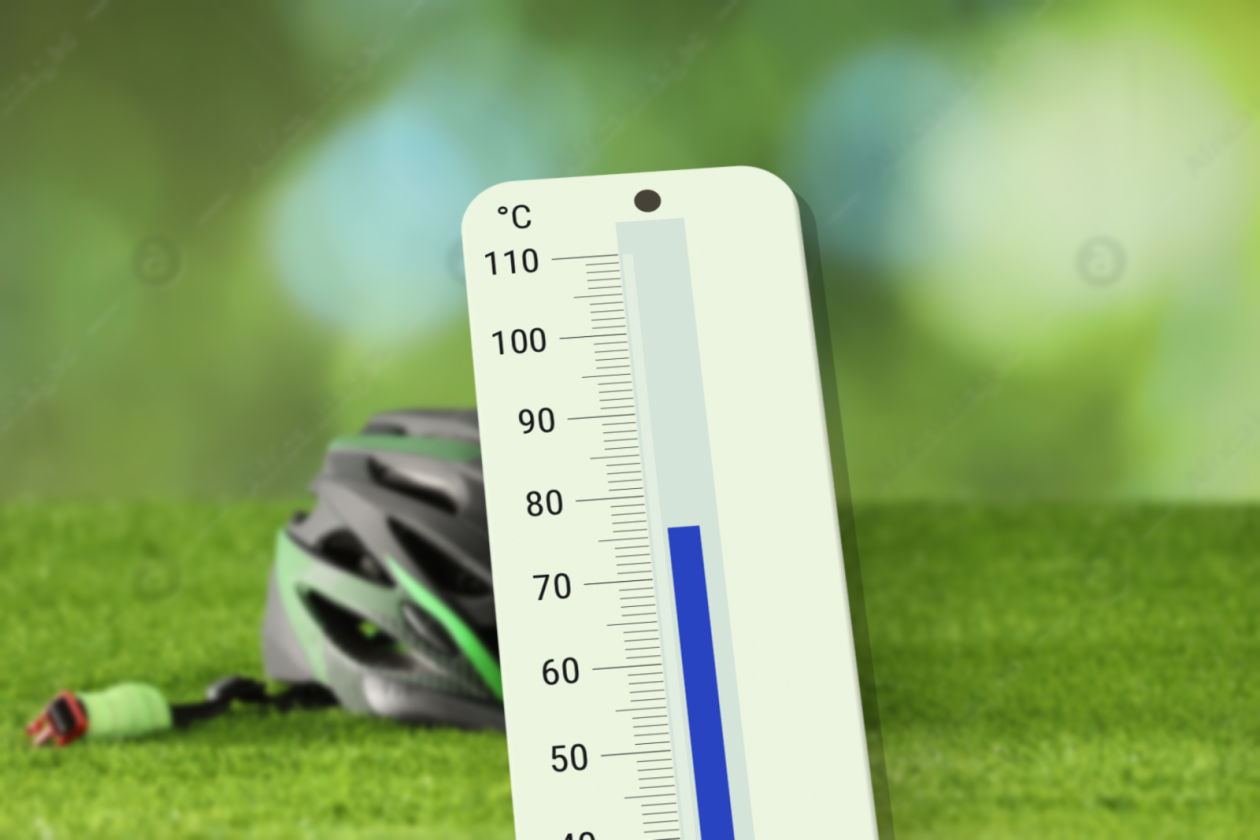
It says 76 °C
